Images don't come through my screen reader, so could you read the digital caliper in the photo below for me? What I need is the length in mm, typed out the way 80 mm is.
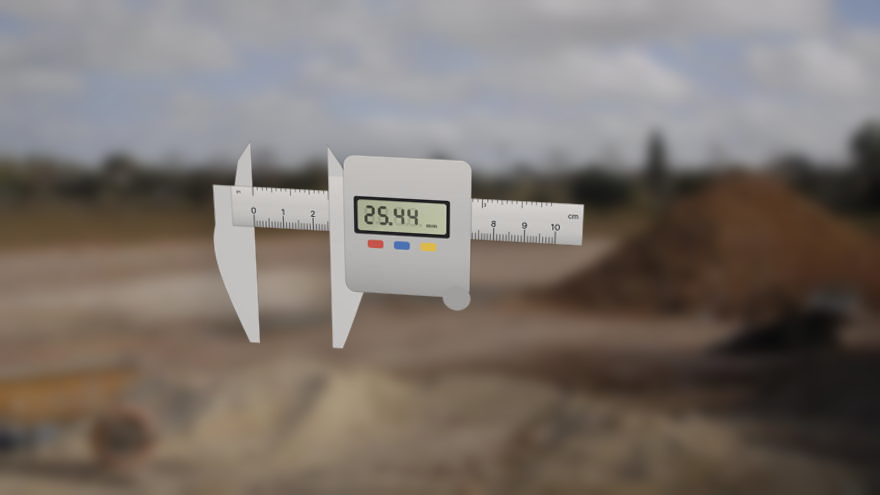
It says 25.44 mm
